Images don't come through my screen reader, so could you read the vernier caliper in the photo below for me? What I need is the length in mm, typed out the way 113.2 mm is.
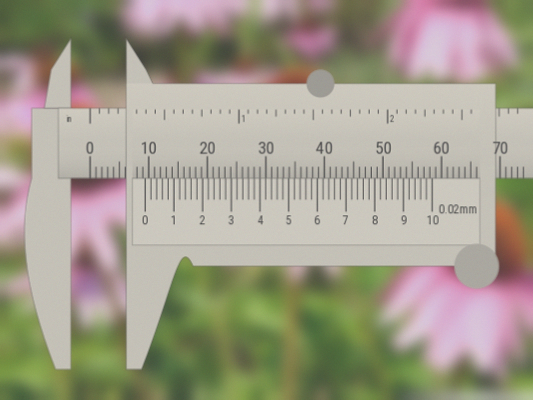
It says 9.4 mm
